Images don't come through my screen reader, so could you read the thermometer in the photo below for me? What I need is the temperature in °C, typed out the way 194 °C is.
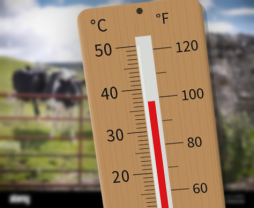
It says 37 °C
